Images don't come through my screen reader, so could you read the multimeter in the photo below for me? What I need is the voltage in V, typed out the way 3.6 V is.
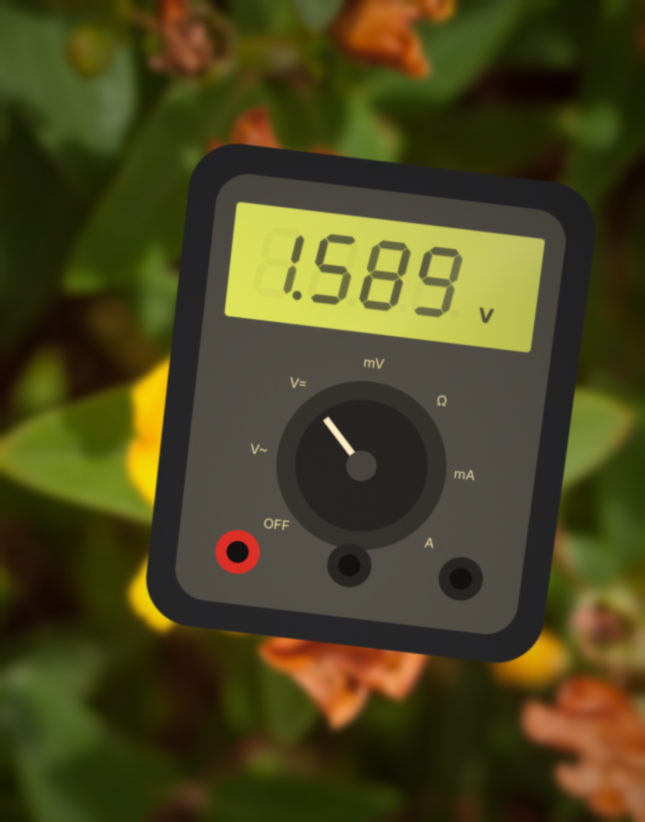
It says 1.589 V
